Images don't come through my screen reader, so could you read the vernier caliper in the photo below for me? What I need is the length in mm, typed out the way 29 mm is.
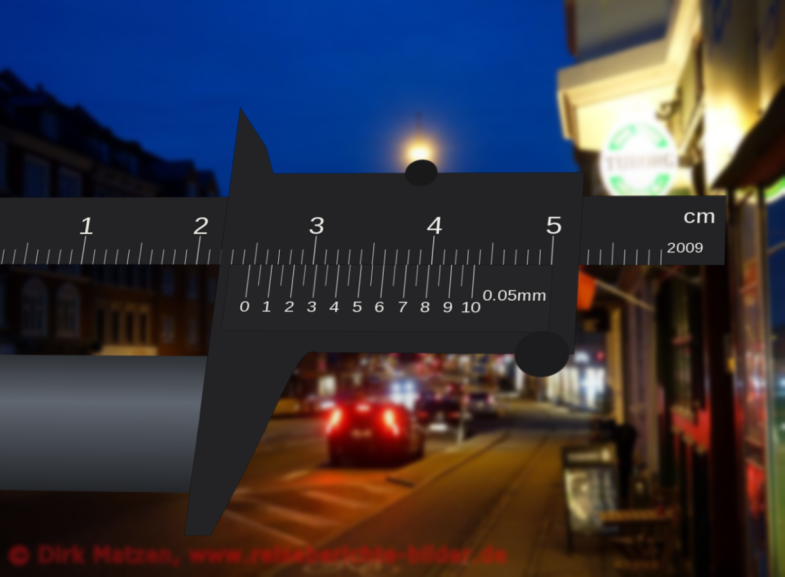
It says 24.6 mm
